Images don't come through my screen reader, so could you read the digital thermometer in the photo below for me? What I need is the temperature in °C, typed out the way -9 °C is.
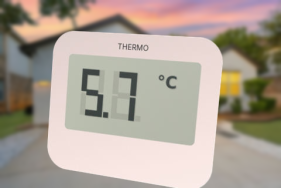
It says 5.7 °C
